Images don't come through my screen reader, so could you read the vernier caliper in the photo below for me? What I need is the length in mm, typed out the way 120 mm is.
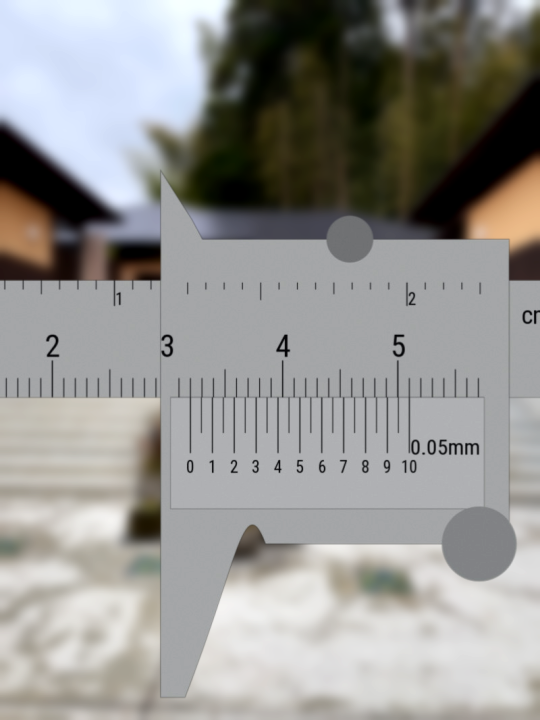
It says 32.0 mm
